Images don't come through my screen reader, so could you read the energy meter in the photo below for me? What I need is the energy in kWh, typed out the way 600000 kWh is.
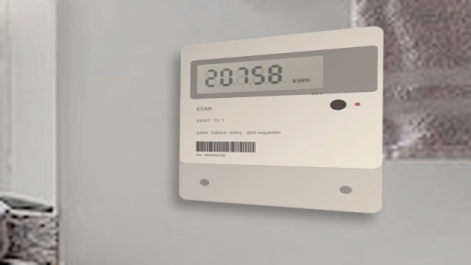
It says 20758 kWh
